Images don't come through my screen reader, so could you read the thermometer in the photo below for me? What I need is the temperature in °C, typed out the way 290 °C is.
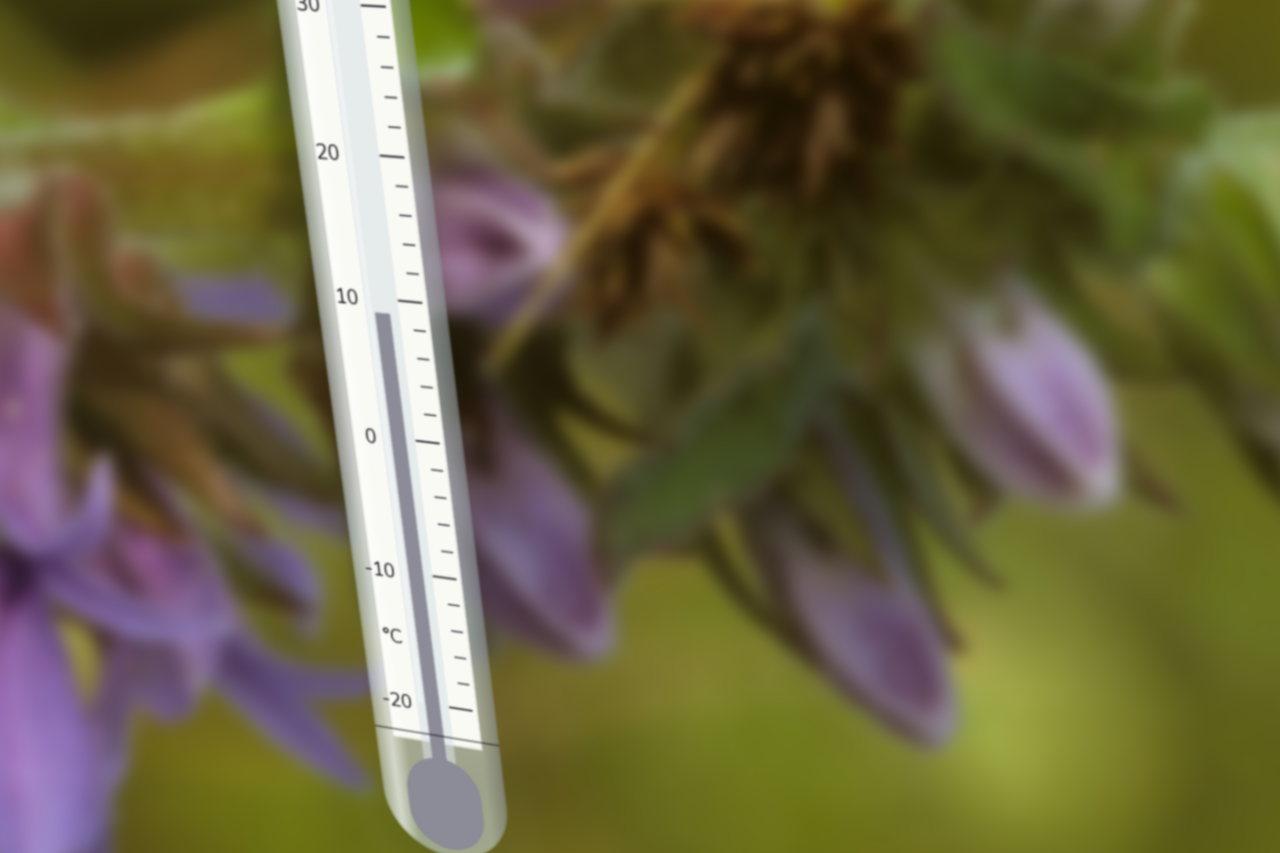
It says 9 °C
